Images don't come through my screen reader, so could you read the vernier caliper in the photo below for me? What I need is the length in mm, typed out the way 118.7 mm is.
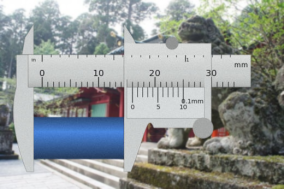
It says 16.0 mm
